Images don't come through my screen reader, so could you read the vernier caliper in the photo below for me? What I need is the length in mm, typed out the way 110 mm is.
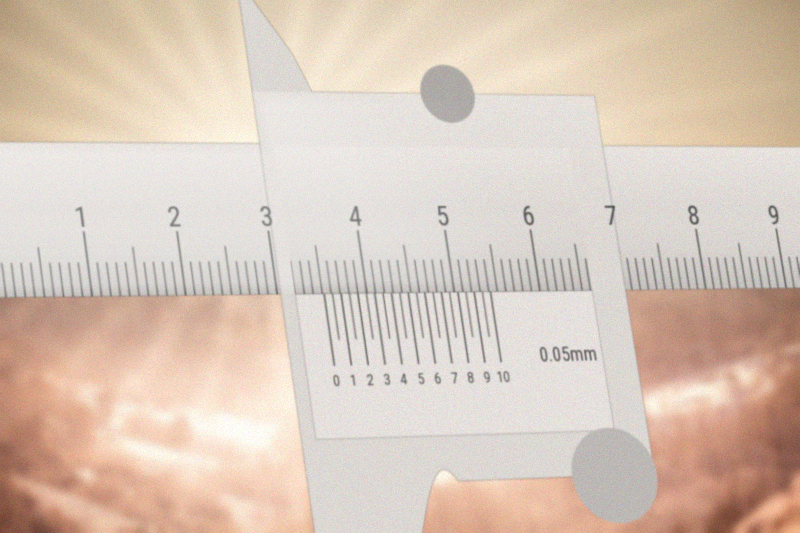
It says 35.2 mm
